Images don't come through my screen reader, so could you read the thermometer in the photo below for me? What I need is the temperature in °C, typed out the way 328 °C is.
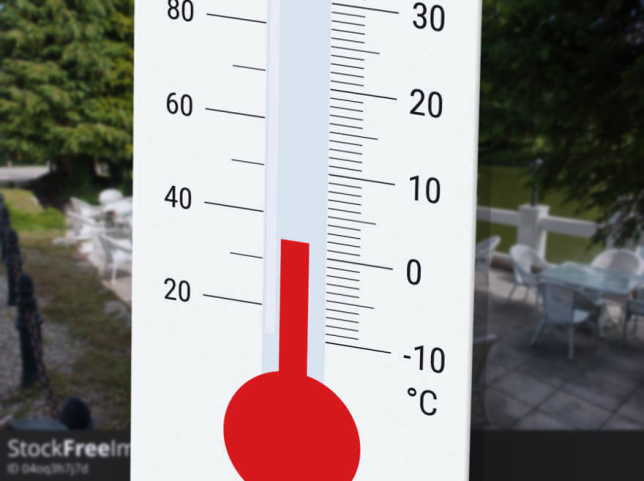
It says 1.5 °C
